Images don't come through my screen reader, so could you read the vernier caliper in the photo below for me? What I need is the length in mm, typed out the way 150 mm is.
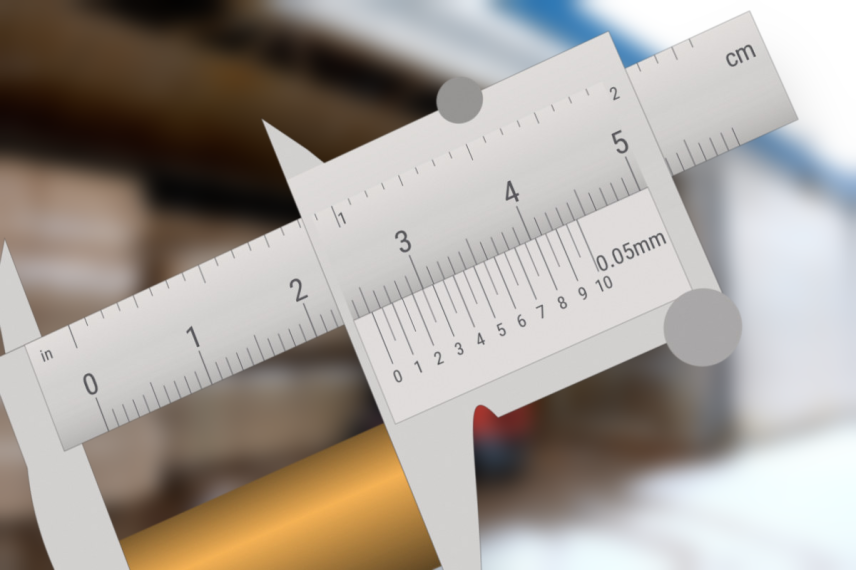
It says 25.2 mm
